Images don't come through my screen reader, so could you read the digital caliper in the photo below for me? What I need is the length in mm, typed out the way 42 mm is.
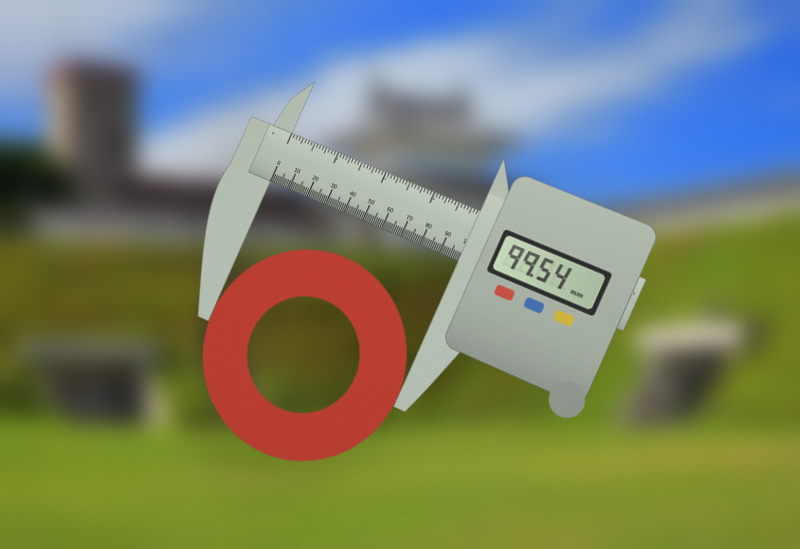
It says 99.54 mm
